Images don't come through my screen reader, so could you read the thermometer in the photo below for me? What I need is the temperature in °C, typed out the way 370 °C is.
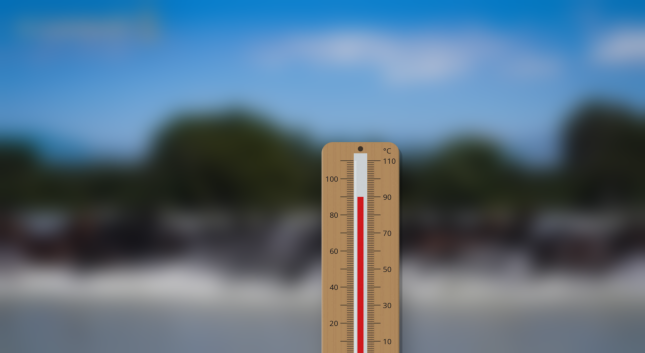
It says 90 °C
